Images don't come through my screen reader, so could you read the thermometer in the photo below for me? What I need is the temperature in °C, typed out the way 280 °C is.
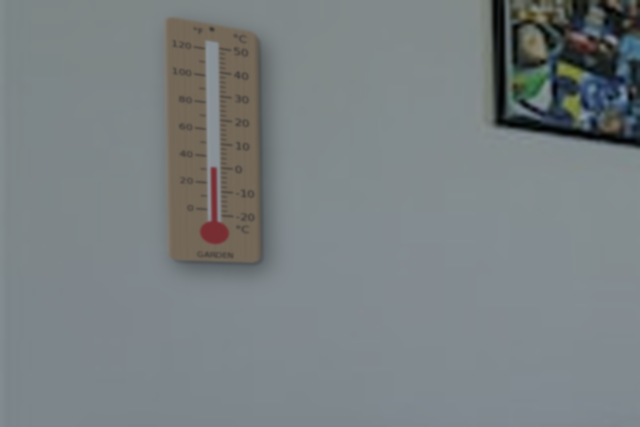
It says 0 °C
